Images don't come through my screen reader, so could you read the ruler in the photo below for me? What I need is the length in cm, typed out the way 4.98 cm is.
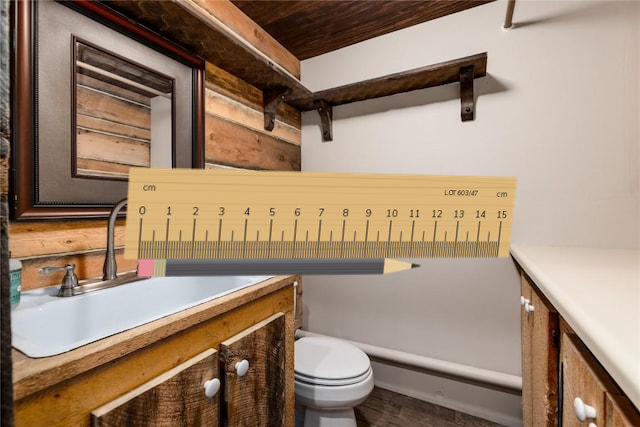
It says 11.5 cm
